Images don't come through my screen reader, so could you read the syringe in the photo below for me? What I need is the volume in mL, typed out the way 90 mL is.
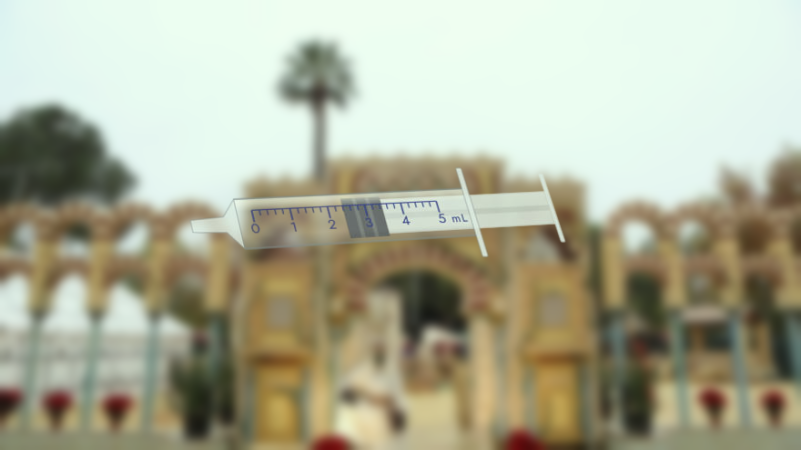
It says 2.4 mL
